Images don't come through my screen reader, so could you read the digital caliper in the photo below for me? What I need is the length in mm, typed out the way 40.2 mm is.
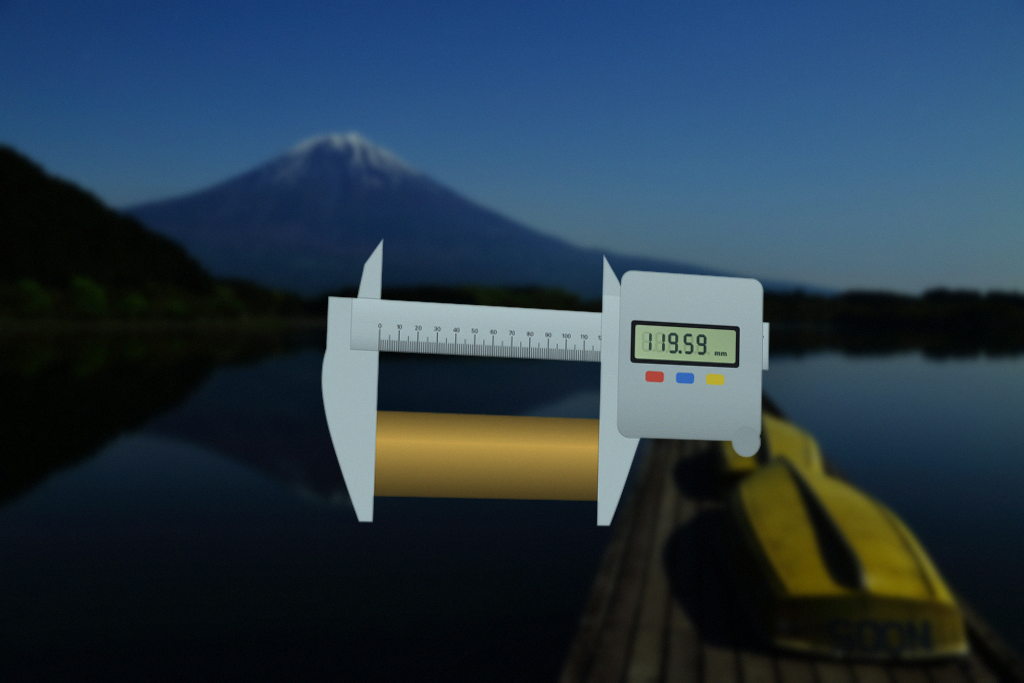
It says 119.59 mm
